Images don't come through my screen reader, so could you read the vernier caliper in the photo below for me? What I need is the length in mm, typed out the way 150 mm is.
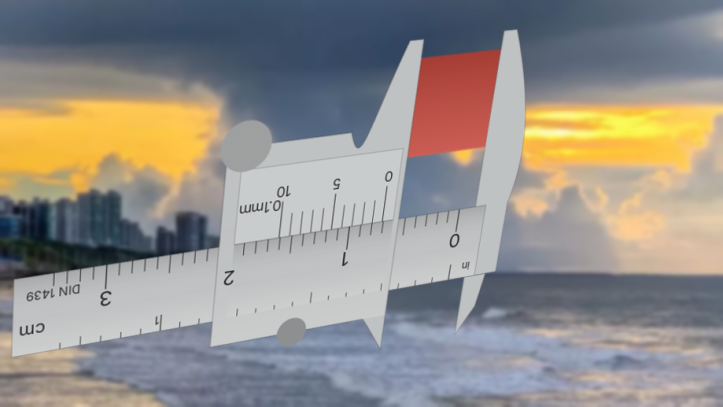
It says 7.1 mm
